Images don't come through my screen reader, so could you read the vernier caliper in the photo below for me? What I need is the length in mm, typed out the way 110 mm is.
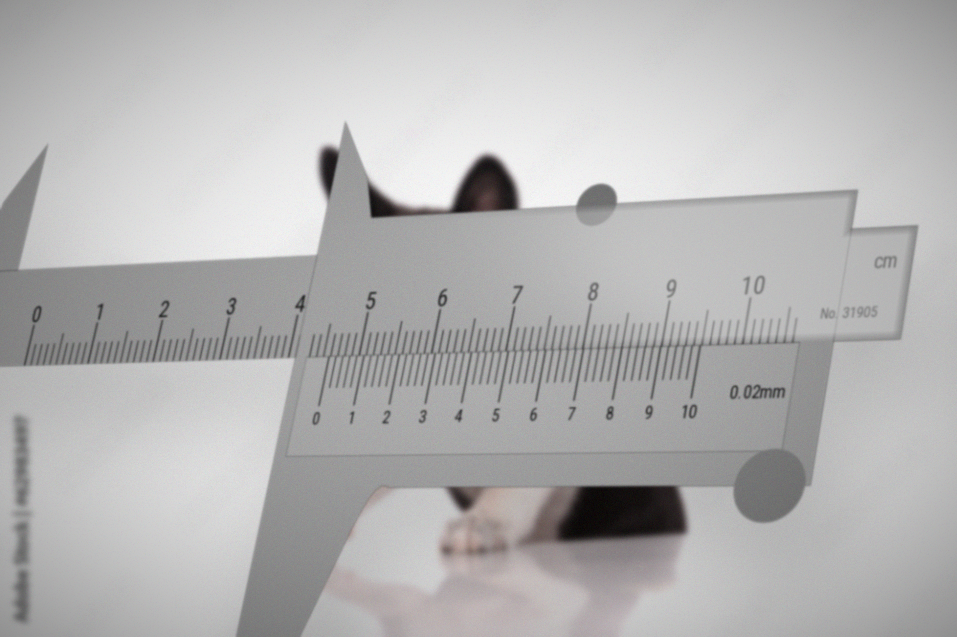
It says 45.8 mm
